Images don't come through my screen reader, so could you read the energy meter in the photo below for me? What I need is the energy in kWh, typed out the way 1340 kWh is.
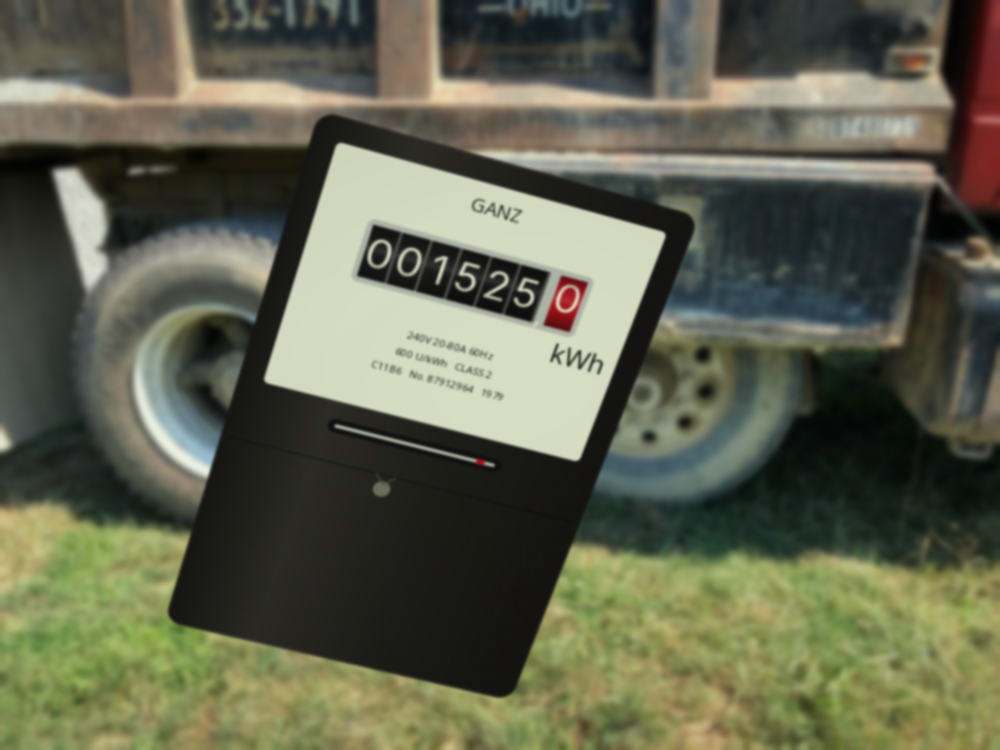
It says 1525.0 kWh
